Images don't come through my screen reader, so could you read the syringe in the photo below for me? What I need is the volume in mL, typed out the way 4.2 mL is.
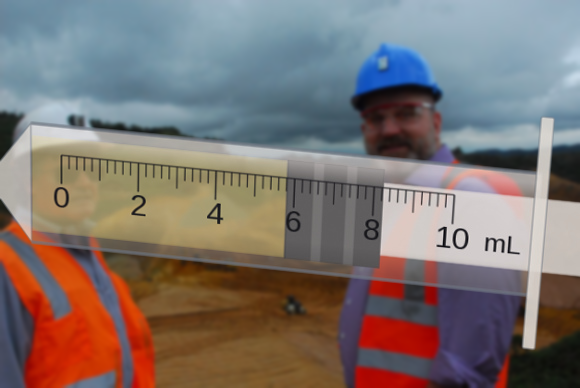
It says 5.8 mL
